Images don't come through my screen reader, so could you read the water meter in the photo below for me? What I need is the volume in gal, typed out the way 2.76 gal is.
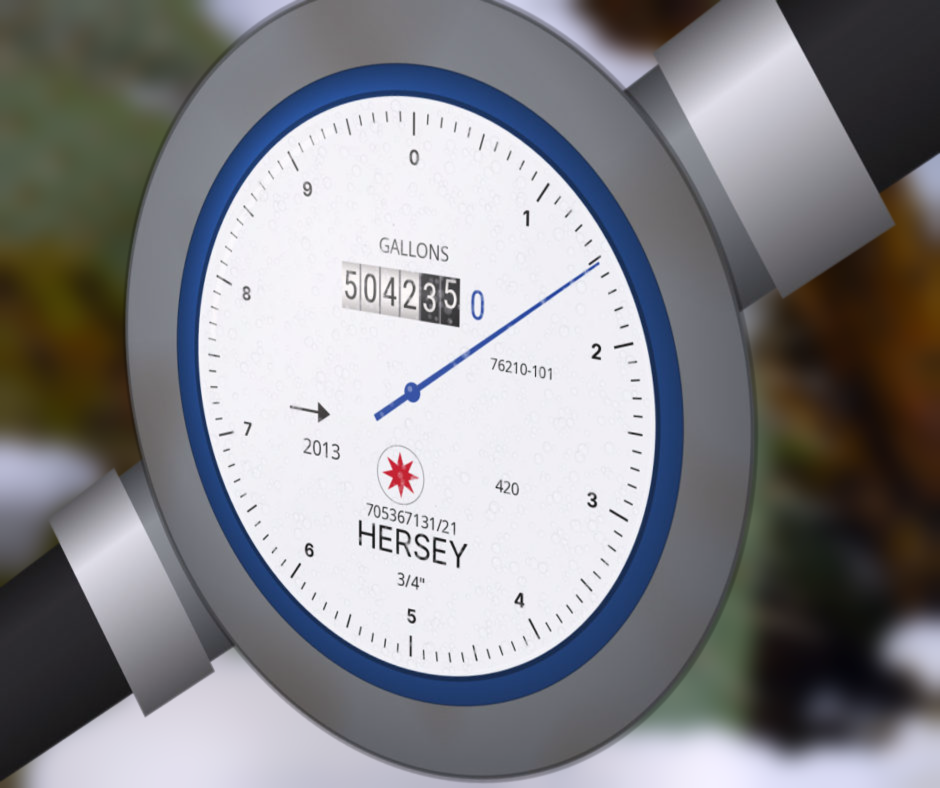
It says 5042351.5 gal
